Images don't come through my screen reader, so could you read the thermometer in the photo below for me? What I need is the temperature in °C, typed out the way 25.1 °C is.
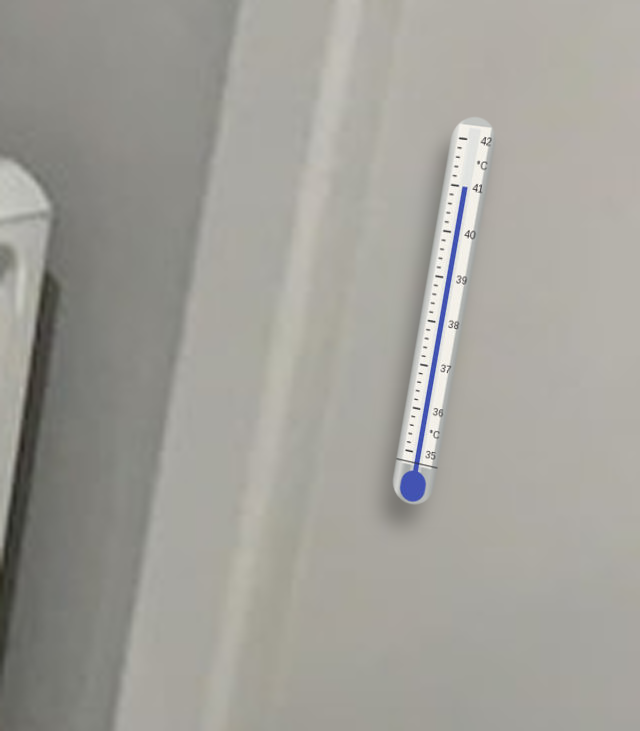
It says 41 °C
